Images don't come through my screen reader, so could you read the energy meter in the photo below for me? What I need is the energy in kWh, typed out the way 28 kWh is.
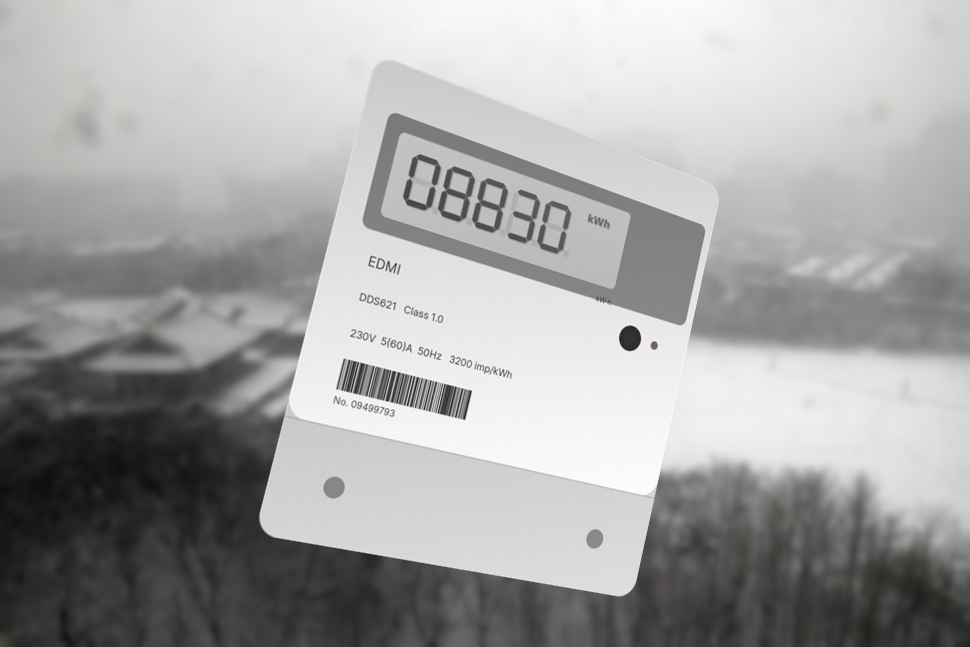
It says 8830 kWh
